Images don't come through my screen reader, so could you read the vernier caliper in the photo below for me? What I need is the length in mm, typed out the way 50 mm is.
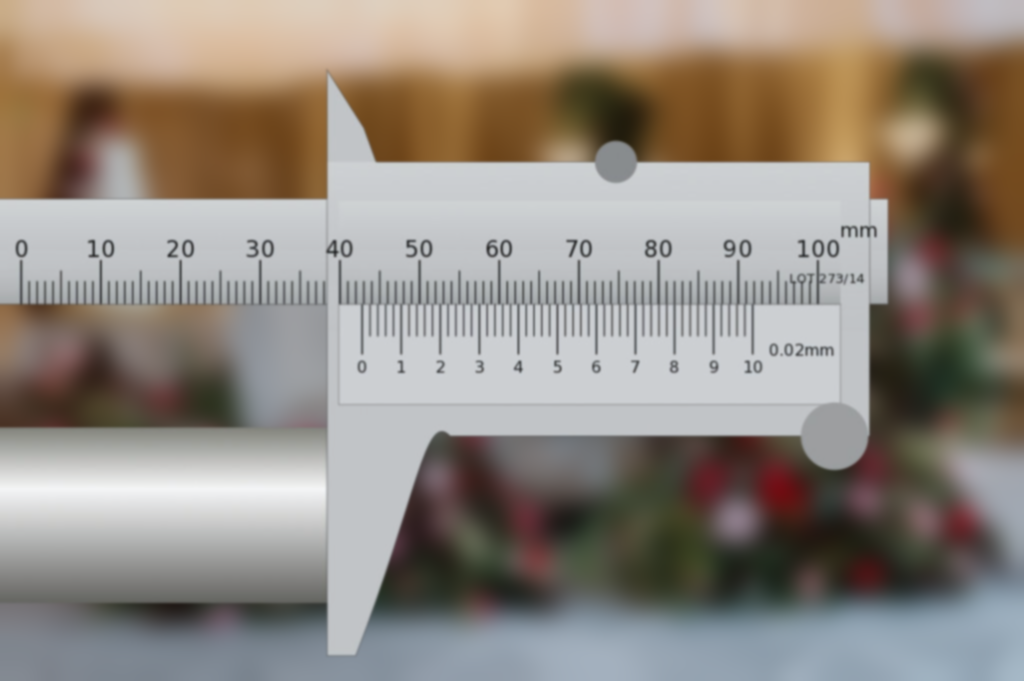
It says 42.8 mm
